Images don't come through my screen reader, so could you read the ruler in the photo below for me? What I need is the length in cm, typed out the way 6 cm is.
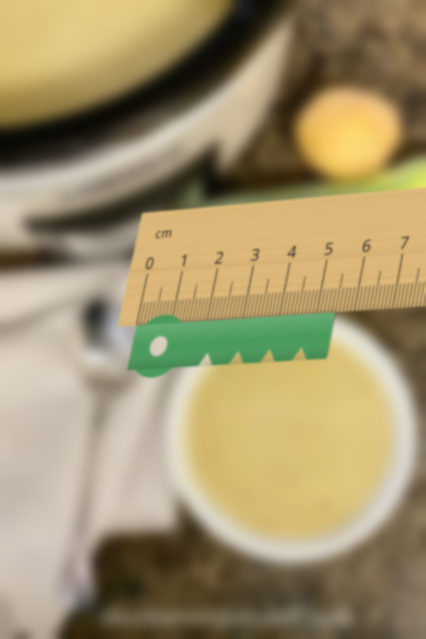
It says 5.5 cm
